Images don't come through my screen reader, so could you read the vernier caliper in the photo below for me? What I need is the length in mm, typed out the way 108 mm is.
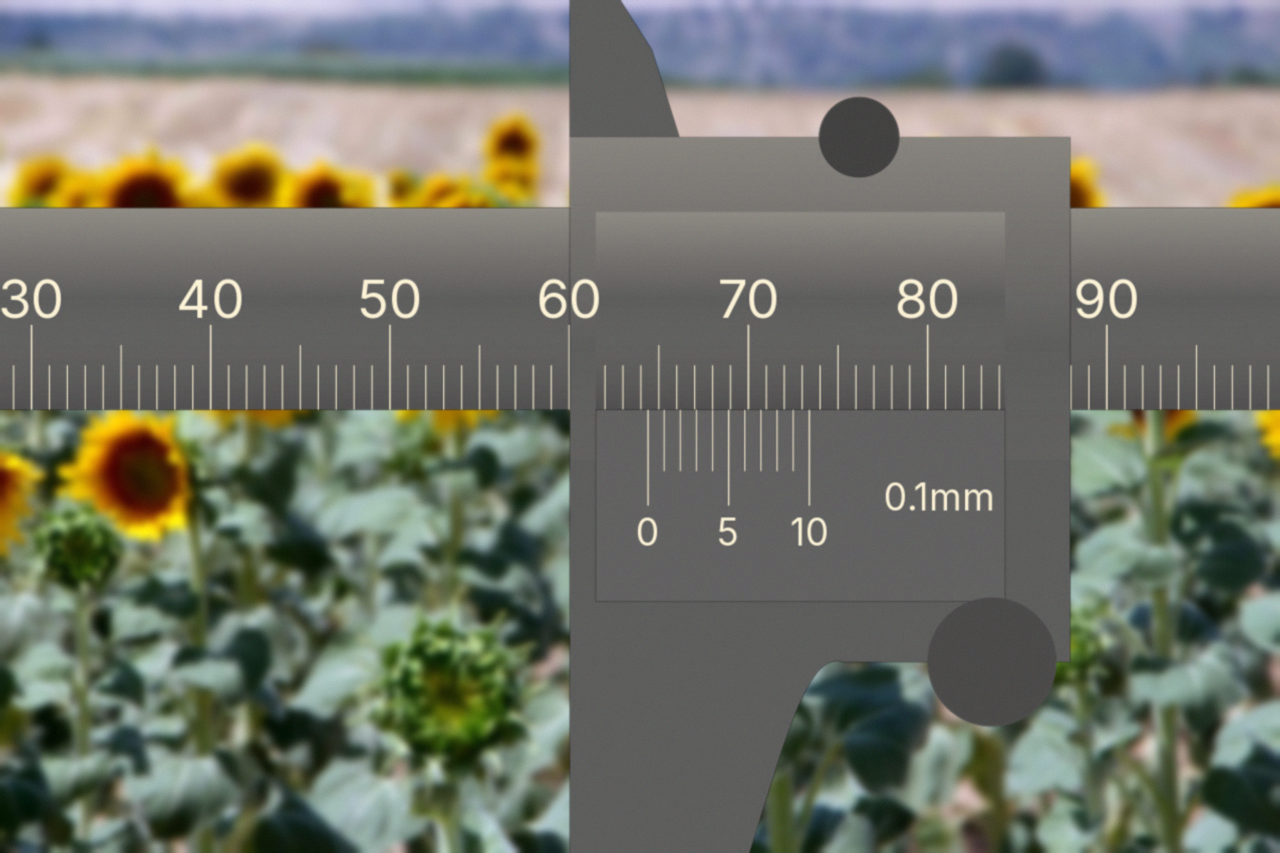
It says 64.4 mm
